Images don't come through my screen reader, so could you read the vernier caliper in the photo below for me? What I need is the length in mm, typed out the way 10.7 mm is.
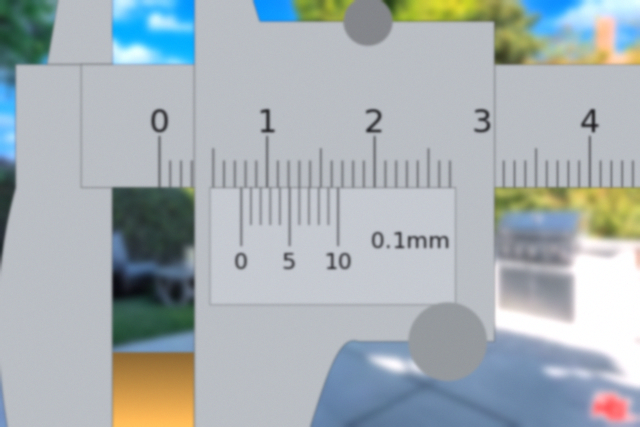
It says 7.6 mm
